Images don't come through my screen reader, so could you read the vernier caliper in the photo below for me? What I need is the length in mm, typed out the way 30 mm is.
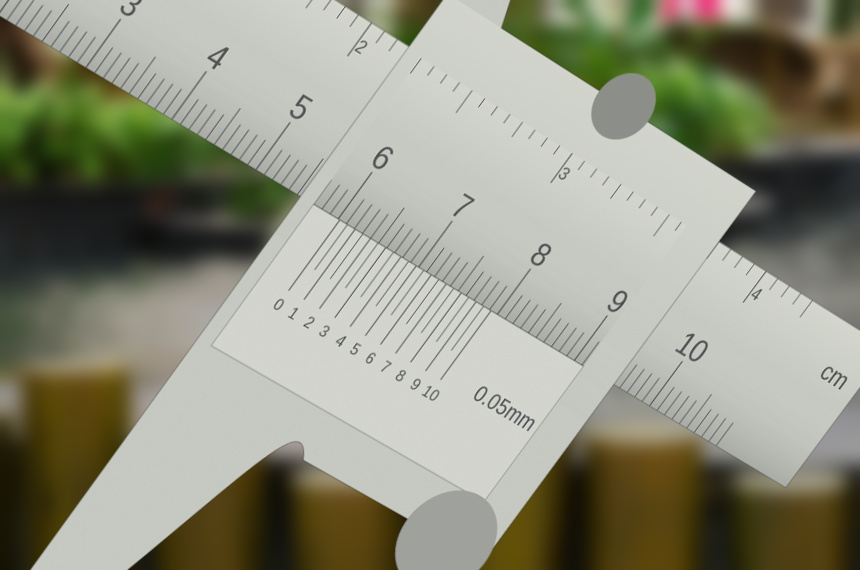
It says 60.2 mm
